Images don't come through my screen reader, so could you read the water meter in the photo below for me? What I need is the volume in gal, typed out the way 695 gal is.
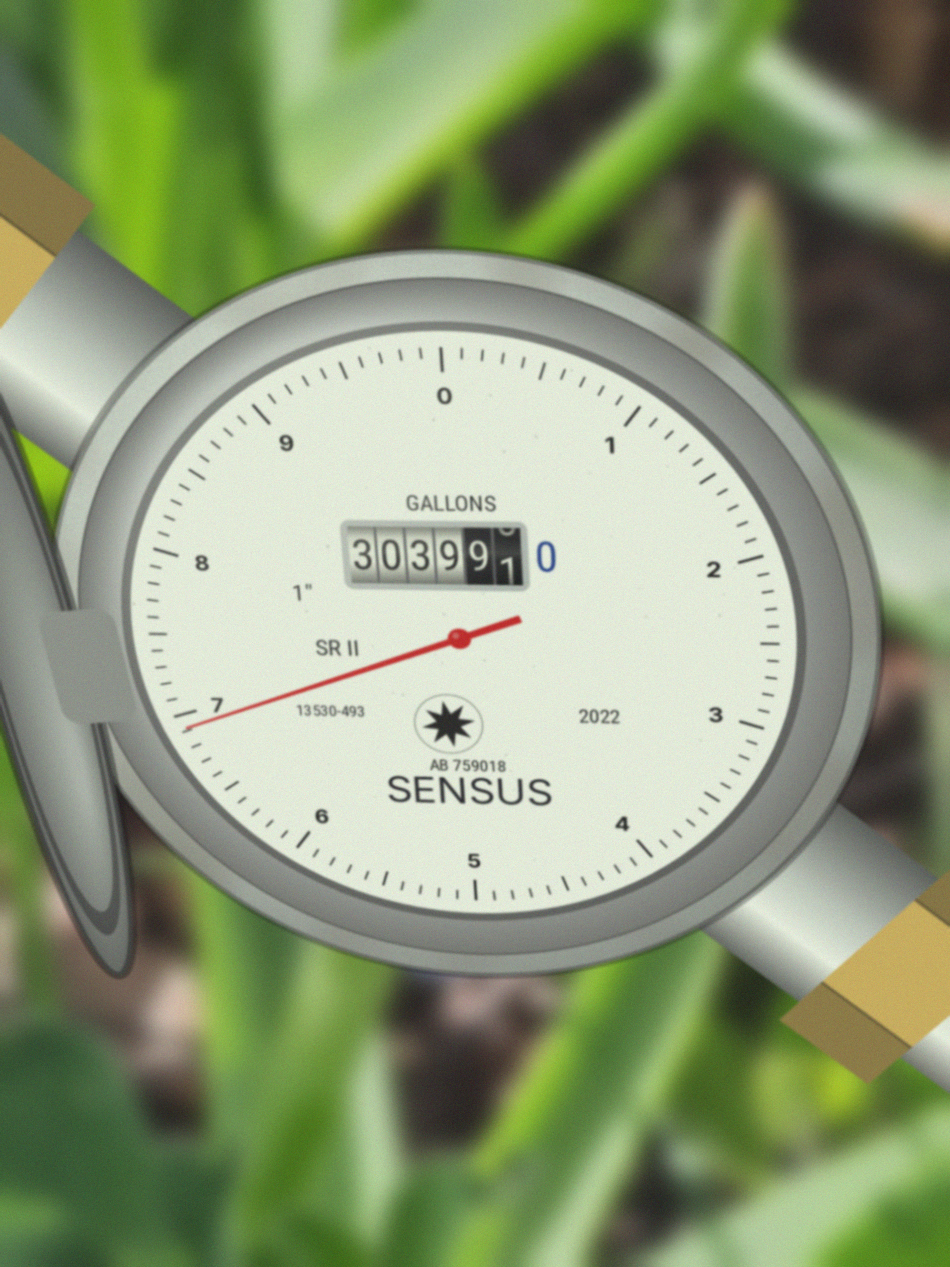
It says 3039906.9 gal
